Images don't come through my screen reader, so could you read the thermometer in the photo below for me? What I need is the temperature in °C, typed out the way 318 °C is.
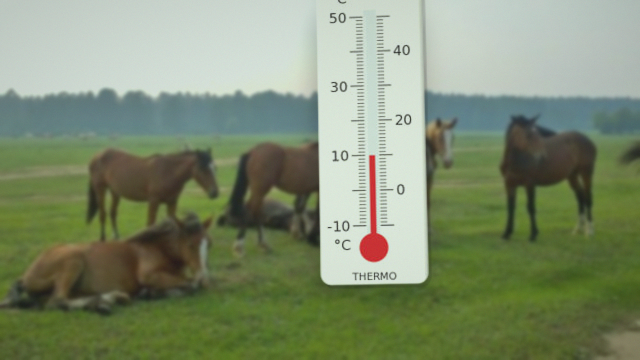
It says 10 °C
